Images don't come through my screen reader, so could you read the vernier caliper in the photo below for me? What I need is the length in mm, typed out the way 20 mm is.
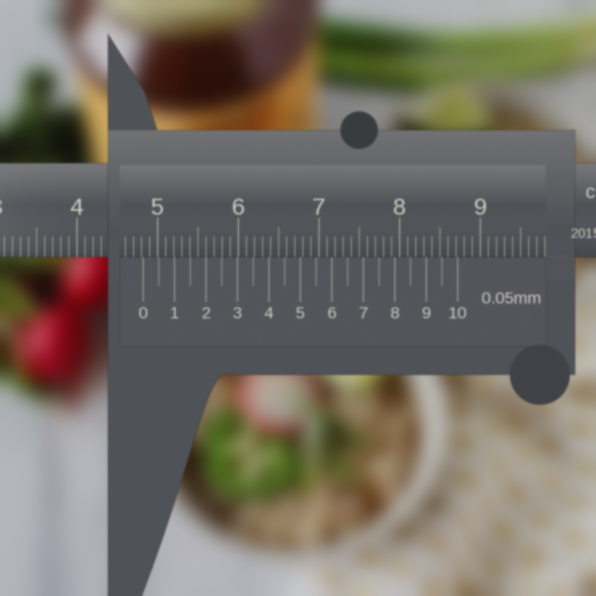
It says 48.2 mm
